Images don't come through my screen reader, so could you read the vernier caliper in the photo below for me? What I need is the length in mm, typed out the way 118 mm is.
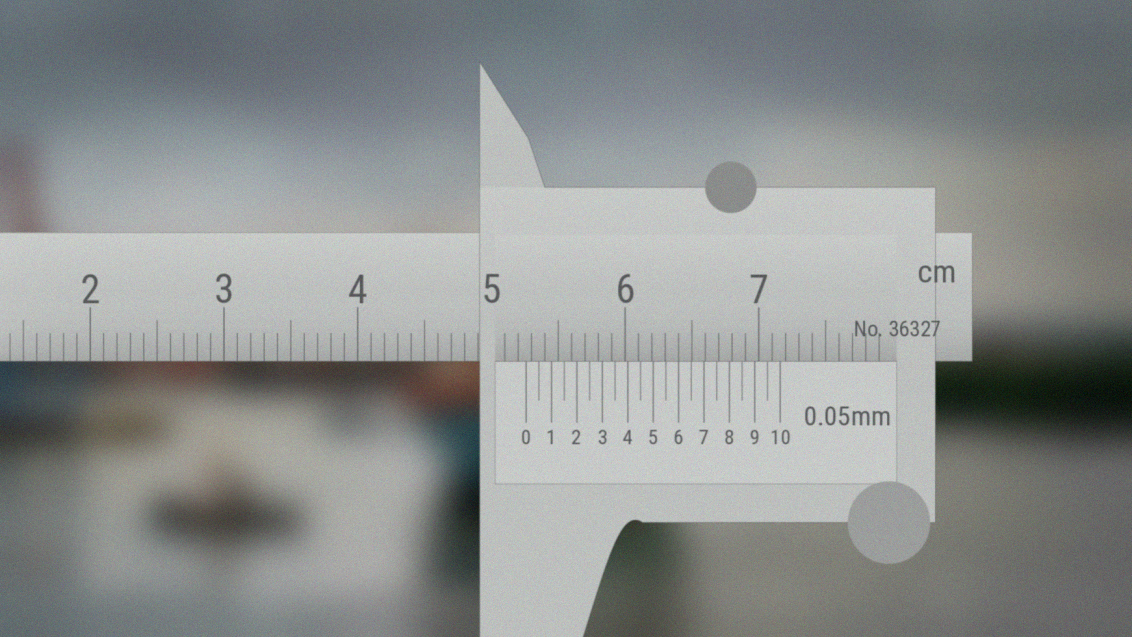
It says 52.6 mm
